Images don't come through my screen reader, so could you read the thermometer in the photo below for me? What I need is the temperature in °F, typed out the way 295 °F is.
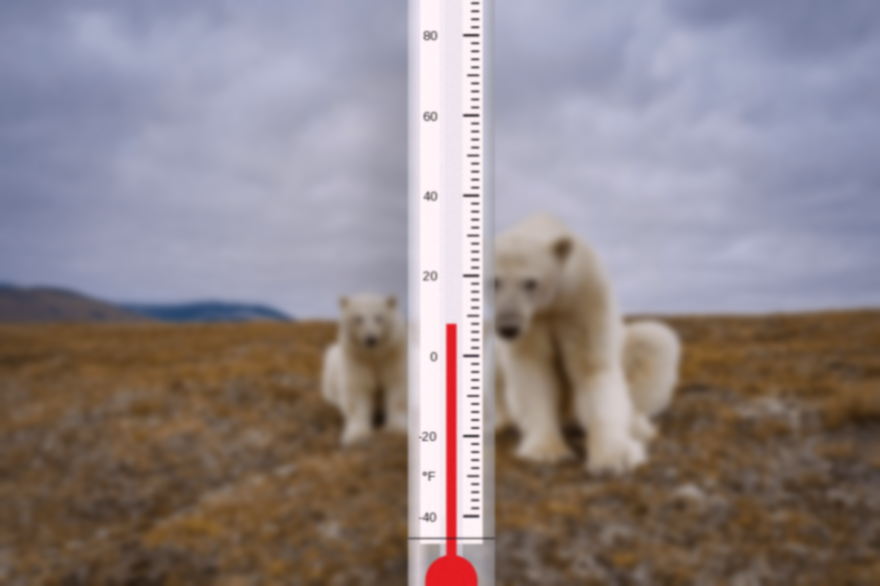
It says 8 °F
